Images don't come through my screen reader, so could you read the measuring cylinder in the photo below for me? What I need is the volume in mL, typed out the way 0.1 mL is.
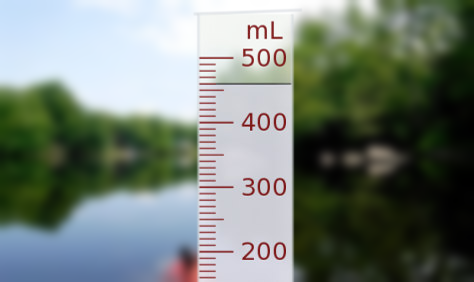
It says 460 mL
